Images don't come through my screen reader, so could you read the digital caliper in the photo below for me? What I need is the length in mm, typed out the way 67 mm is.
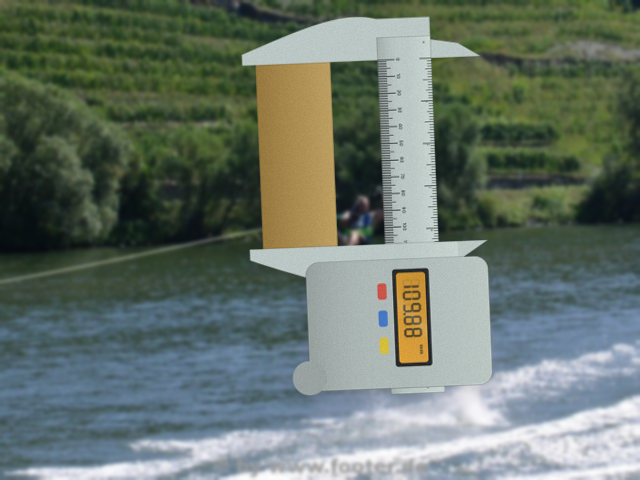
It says 109.88 mm
